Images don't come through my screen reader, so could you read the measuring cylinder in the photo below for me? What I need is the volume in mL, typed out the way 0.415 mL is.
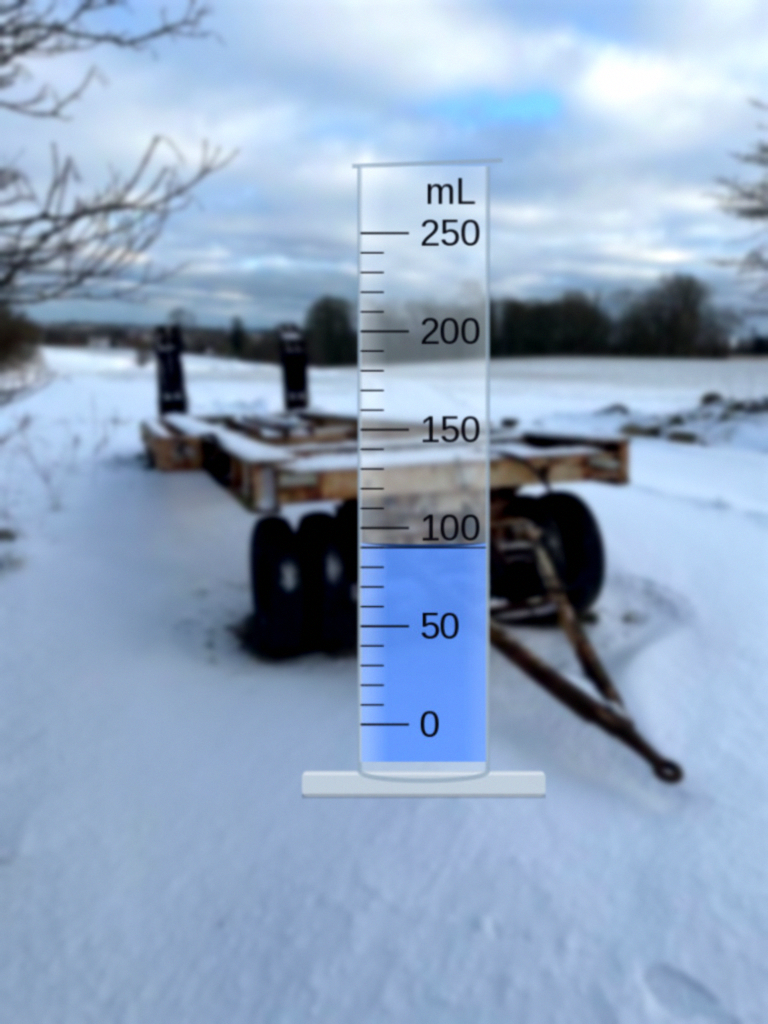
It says 90 mL
